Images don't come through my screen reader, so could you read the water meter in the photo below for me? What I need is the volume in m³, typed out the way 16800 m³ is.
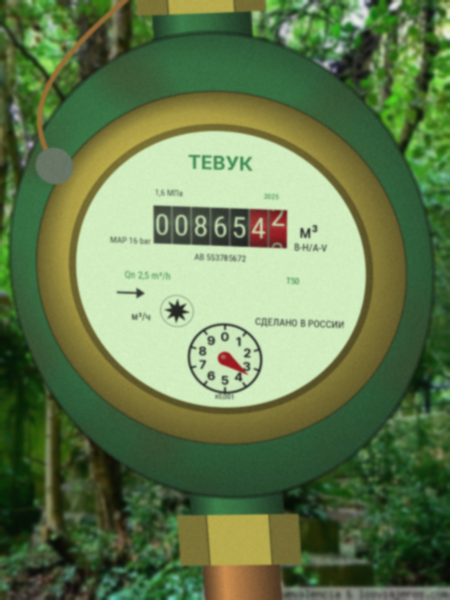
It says 865.423 m³
